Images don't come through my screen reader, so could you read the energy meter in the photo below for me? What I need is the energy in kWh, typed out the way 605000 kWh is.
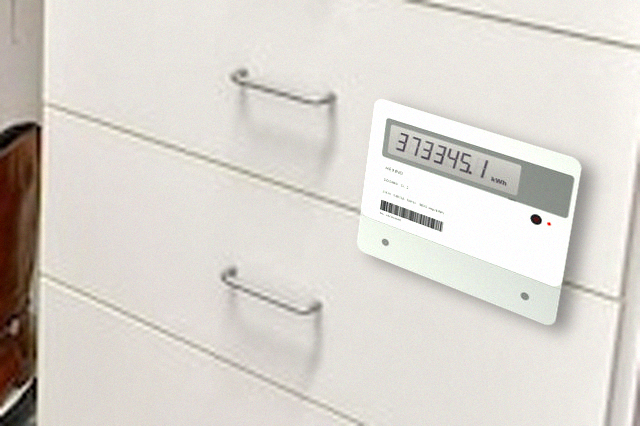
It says 373345.1 kWh
